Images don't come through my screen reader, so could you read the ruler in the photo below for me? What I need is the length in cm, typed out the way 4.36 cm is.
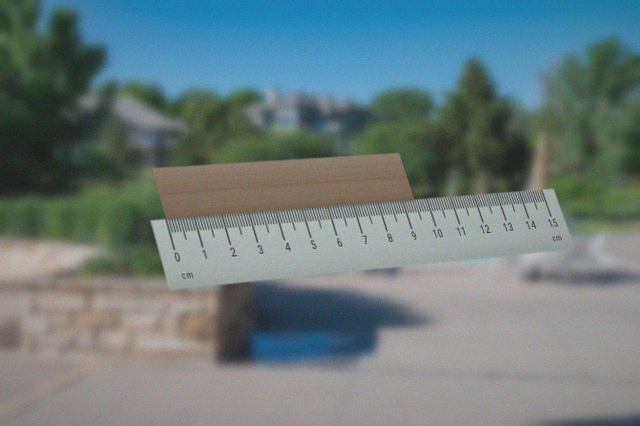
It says 9.5 cm
